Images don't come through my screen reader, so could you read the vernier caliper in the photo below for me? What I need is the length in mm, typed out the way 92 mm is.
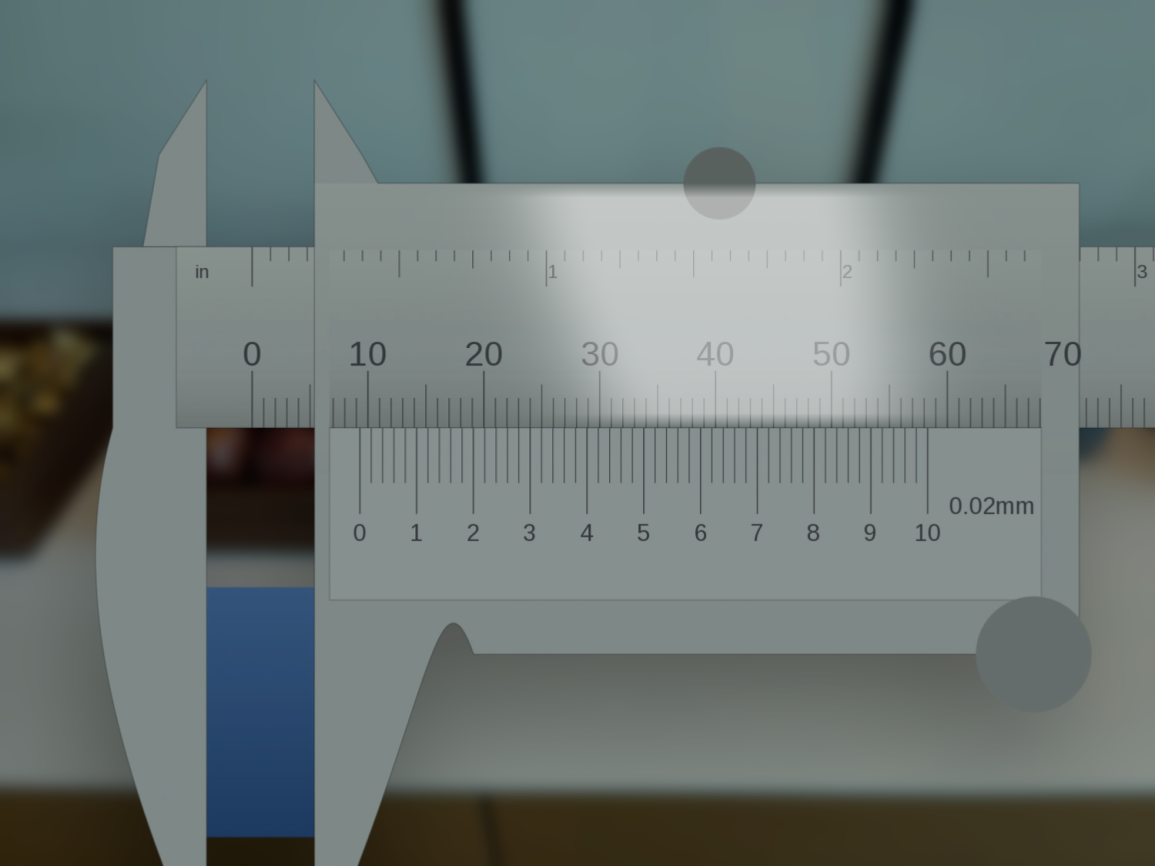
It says 9.3 mm
